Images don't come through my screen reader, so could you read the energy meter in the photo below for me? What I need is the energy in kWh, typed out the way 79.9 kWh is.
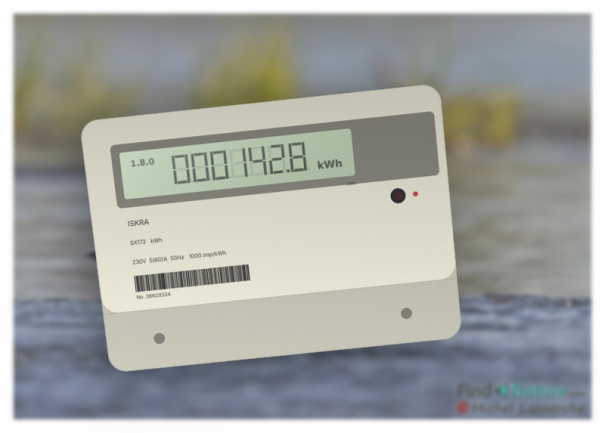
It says 142.8 kWh
